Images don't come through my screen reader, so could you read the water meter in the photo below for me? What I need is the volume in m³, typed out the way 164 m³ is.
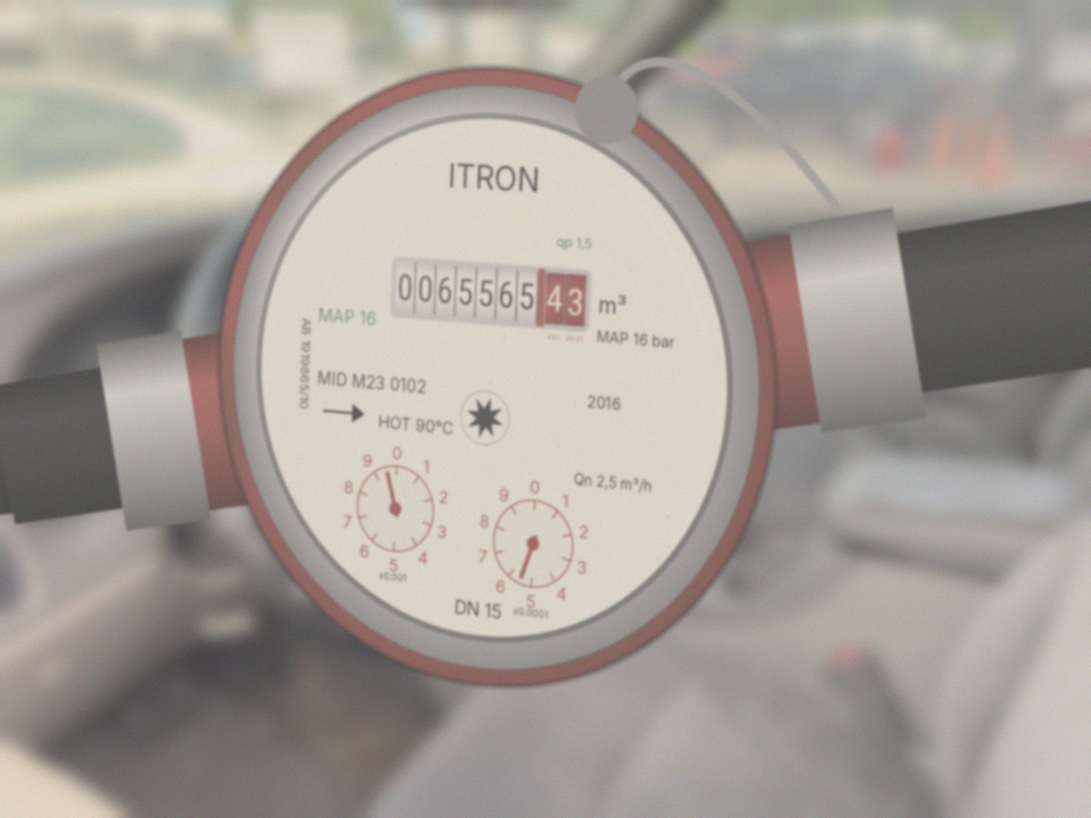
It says 65565.4295 m³
